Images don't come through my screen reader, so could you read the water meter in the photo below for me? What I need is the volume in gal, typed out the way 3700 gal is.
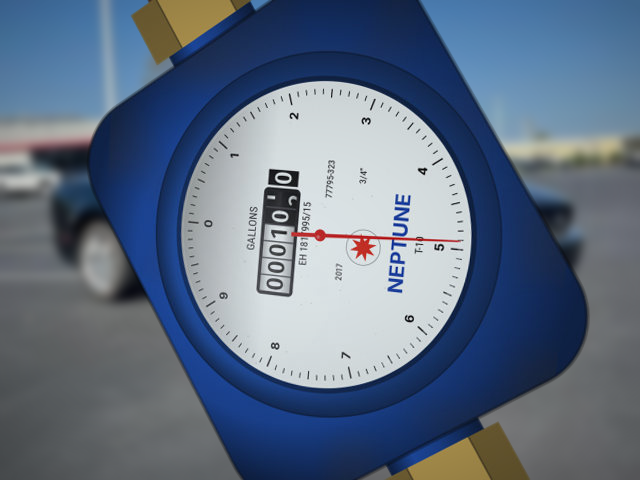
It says 1014.9 gal
